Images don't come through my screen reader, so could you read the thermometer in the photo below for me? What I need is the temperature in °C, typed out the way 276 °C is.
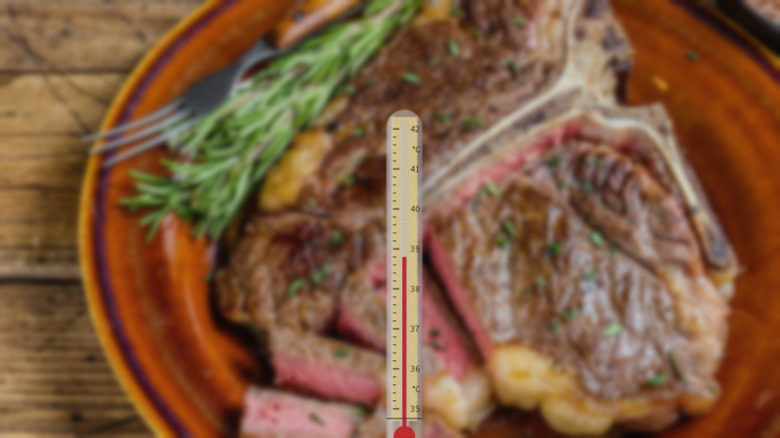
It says 38.8 °C
